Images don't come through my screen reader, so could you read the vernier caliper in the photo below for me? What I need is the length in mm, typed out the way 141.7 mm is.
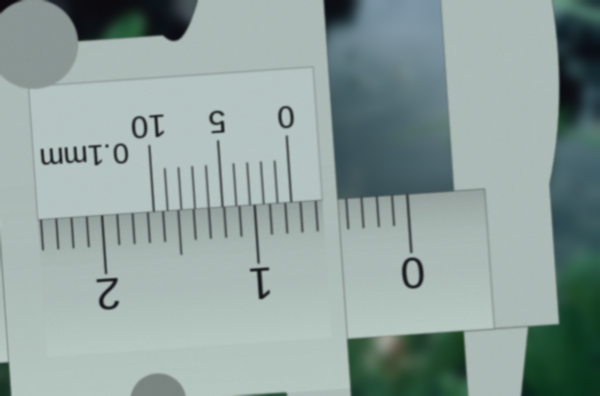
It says 7.6 mm
